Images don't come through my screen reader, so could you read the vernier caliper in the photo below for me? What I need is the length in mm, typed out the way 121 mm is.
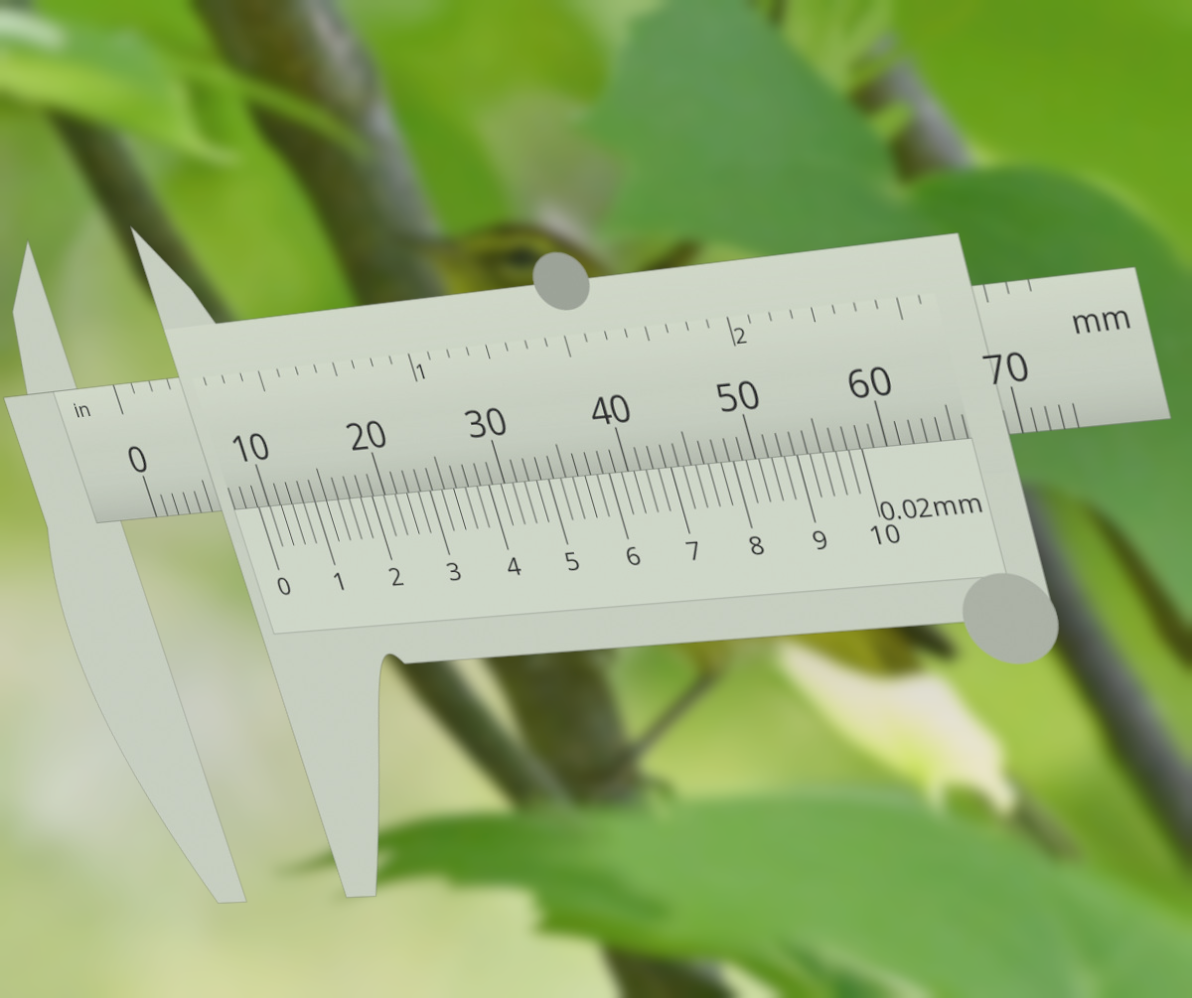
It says 9.1 mm
